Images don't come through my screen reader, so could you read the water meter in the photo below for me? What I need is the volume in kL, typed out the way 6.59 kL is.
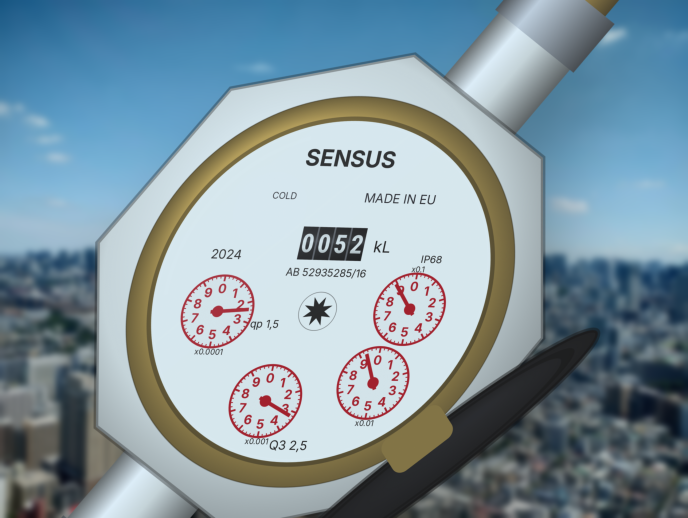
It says 52.8932 kL
